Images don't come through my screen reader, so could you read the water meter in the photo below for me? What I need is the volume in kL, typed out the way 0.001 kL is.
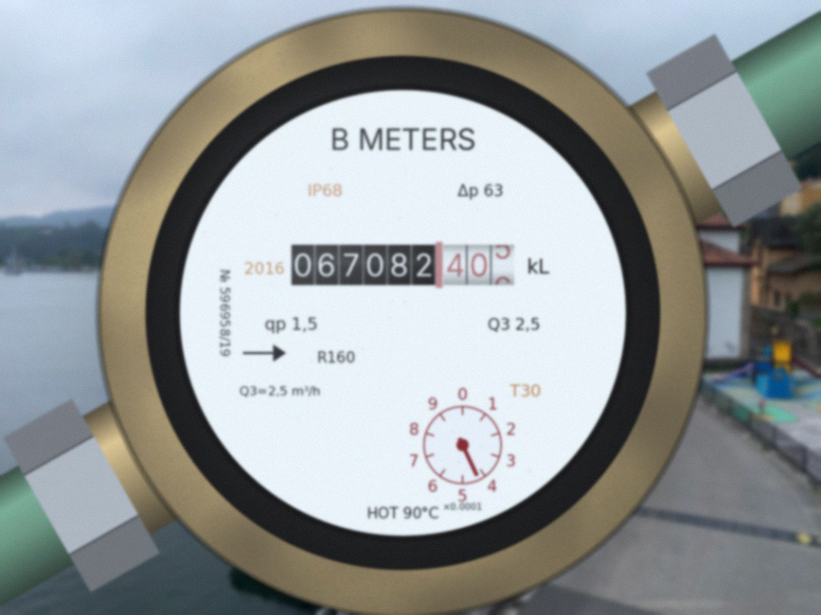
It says 67082.4054 kL
